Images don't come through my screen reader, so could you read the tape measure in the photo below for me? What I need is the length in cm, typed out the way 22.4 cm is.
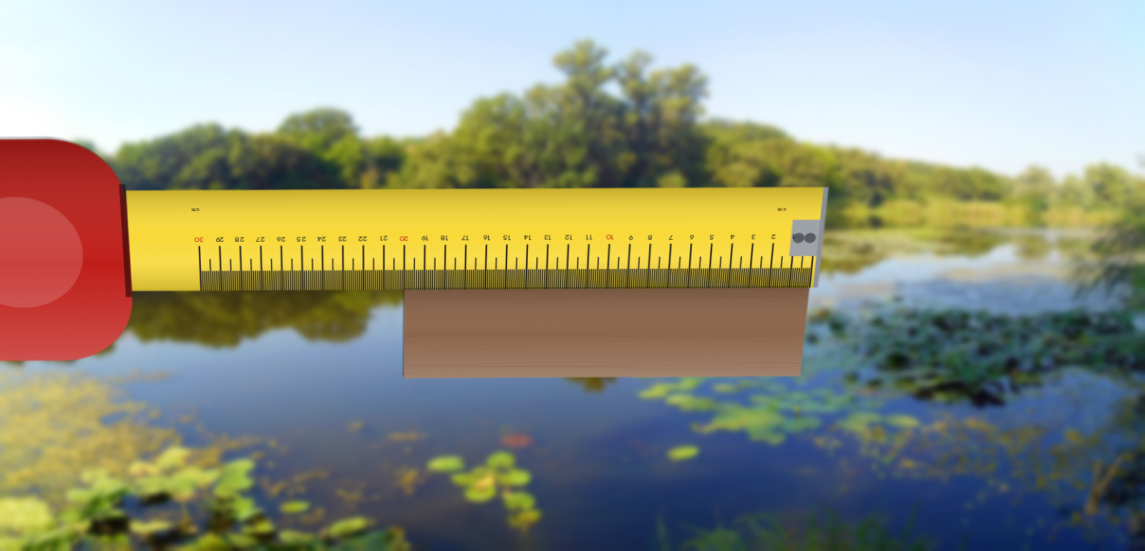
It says 20 cm
